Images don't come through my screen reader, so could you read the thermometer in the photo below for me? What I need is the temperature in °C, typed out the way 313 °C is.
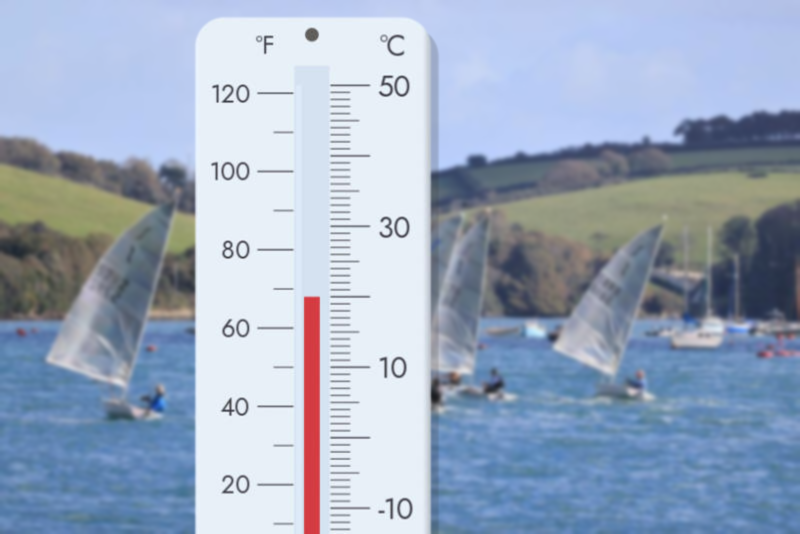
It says 20 °C
